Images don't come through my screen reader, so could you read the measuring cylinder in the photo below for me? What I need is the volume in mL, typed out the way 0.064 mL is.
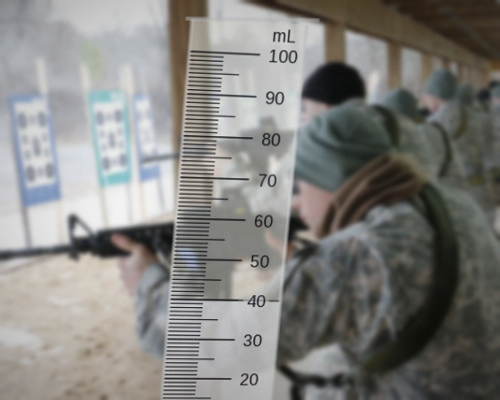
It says 40 mL
